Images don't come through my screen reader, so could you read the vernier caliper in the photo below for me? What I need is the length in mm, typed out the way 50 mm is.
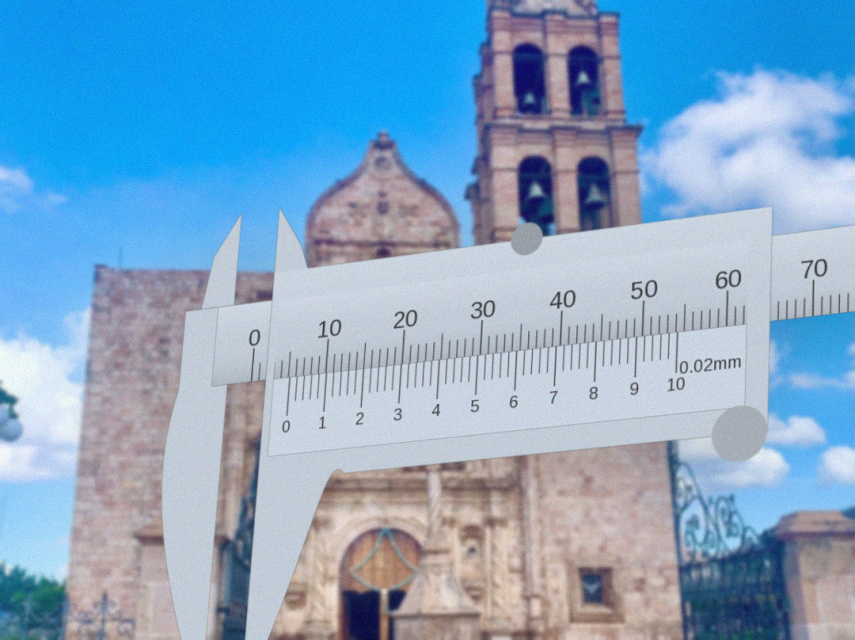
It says 5.2 mm
